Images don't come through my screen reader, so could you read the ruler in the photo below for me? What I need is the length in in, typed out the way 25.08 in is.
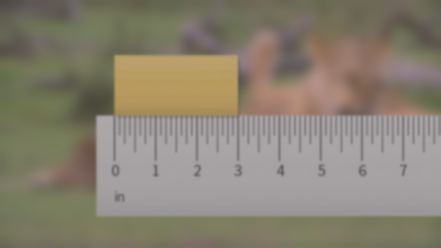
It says 3 in
